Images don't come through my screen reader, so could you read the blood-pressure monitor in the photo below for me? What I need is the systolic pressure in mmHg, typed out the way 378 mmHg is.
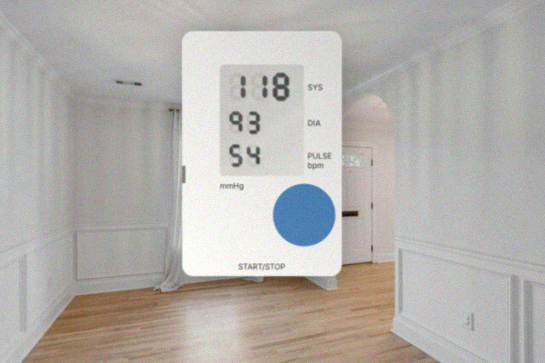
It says 118 mmHg
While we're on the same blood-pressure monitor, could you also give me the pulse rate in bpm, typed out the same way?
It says 54 bpm
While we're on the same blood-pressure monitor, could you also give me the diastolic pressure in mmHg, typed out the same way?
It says 93 mmHg
